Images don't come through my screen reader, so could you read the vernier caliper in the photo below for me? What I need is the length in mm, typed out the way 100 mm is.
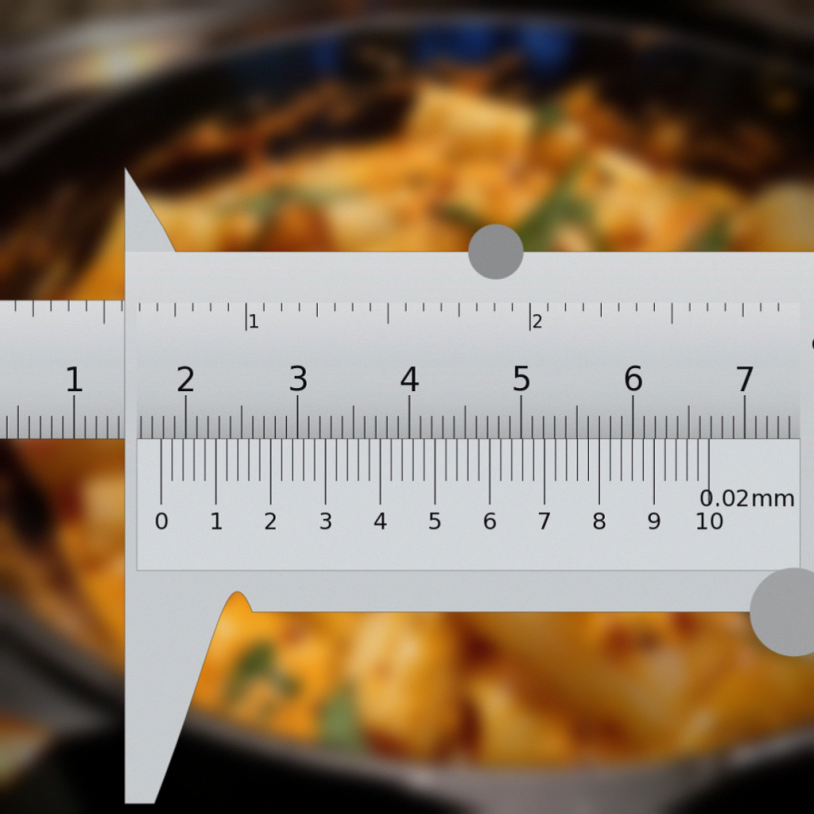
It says 17.8 mm
